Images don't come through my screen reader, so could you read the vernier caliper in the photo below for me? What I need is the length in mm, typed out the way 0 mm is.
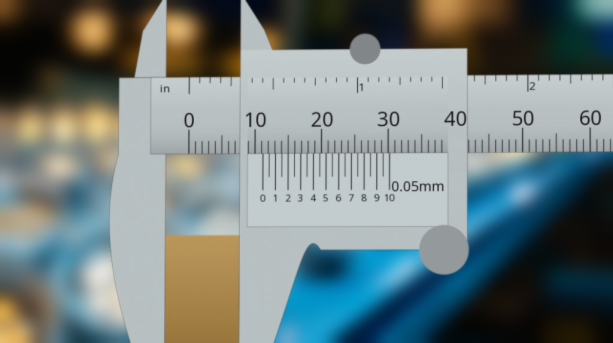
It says 11.2 mm
